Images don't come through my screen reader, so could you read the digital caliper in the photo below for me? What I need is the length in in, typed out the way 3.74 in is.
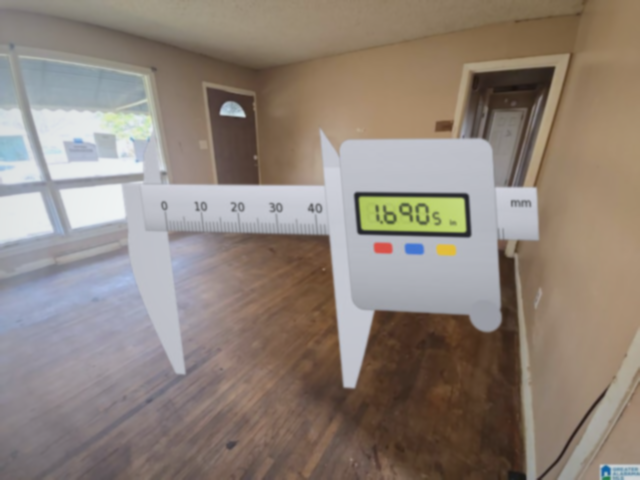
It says 1.6905 in
